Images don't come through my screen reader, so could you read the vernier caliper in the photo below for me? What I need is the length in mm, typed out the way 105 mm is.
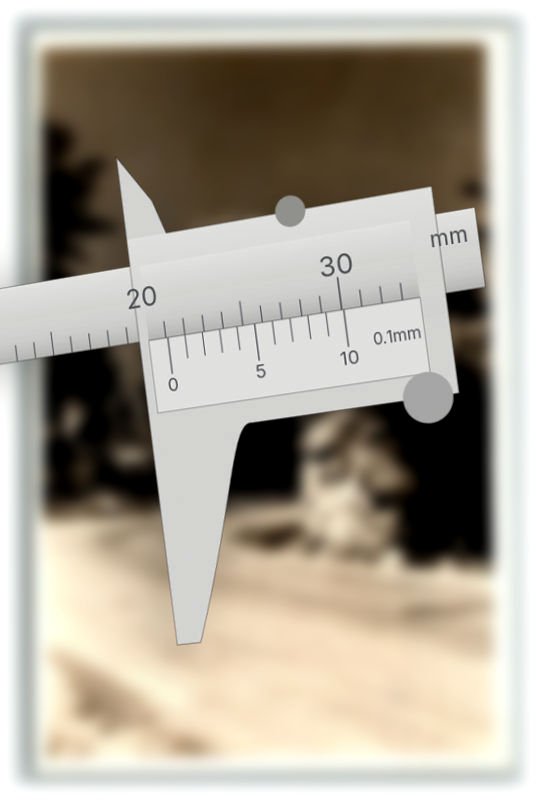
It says 21.1 mm
